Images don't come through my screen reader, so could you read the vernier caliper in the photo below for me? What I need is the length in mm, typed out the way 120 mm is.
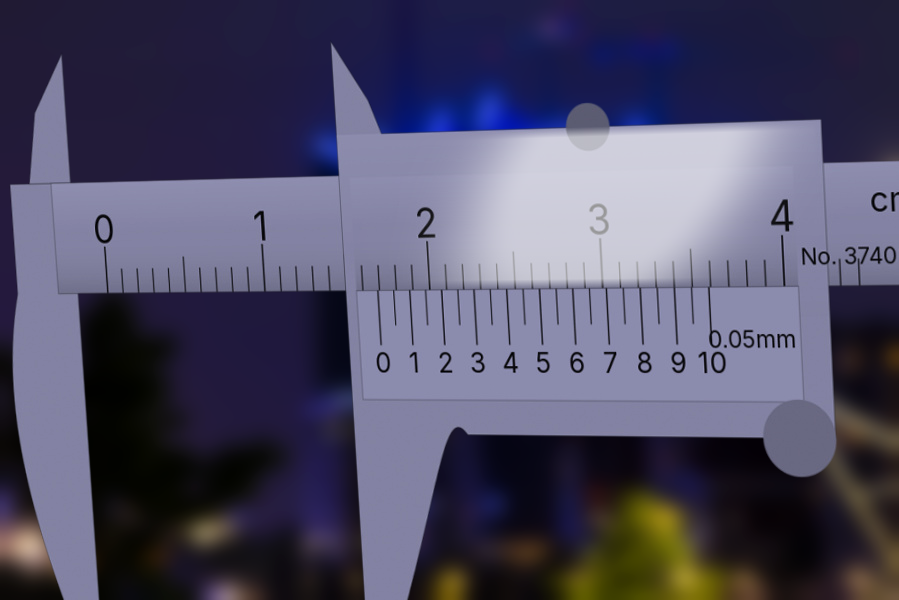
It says 16.9 mm
